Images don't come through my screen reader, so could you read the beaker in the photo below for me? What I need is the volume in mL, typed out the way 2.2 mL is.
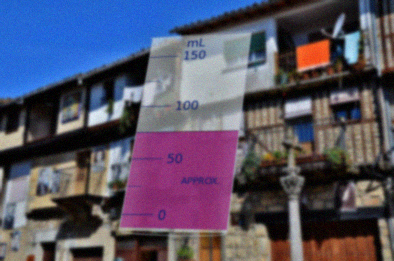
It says 75 mL
